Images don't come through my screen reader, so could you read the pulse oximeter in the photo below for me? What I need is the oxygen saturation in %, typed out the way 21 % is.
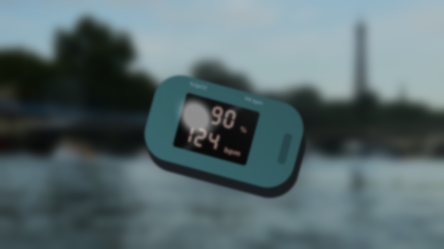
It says 90 %
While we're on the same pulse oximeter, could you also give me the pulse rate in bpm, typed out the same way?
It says 124 bpm
